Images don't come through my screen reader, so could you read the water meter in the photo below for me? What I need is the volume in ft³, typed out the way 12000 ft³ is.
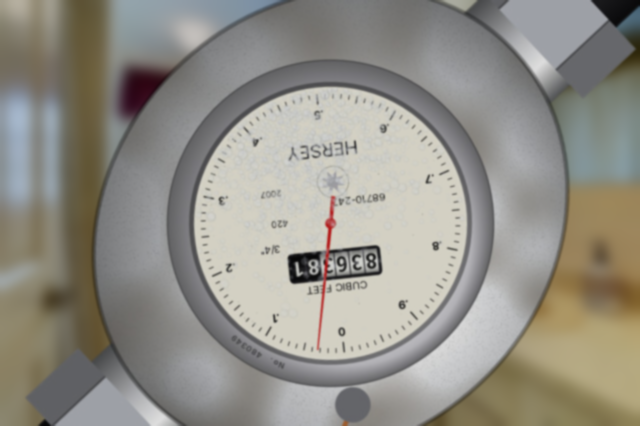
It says 836381.03 ft³
